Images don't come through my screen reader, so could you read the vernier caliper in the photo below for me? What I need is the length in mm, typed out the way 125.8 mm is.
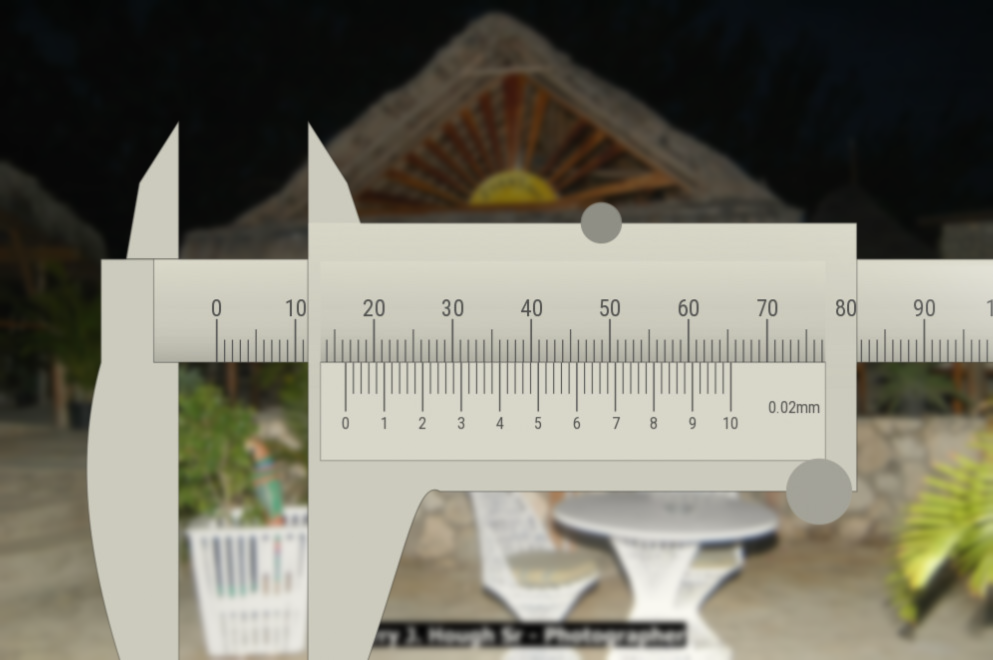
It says 16.4 mm
